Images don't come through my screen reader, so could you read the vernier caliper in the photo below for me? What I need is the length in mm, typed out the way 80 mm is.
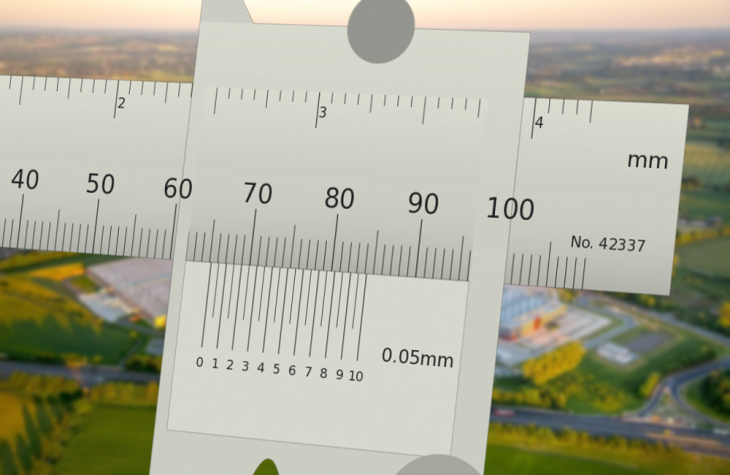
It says 65.2 mm
